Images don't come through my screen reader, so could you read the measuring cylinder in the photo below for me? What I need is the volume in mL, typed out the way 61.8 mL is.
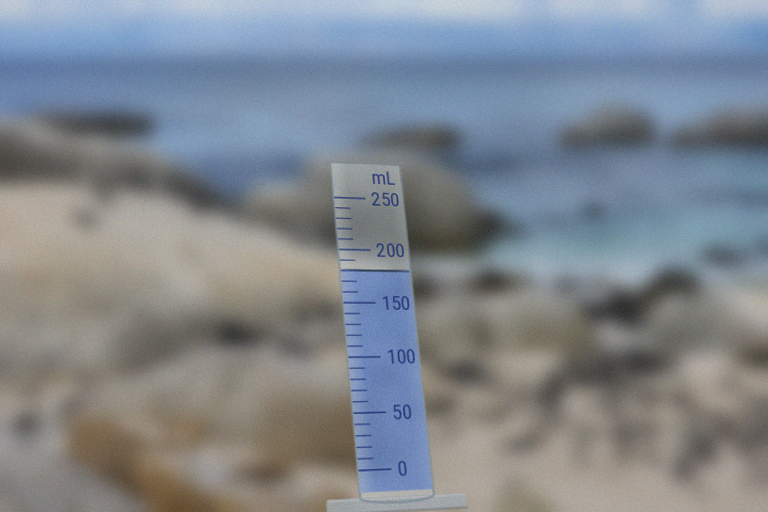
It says 180 mL
